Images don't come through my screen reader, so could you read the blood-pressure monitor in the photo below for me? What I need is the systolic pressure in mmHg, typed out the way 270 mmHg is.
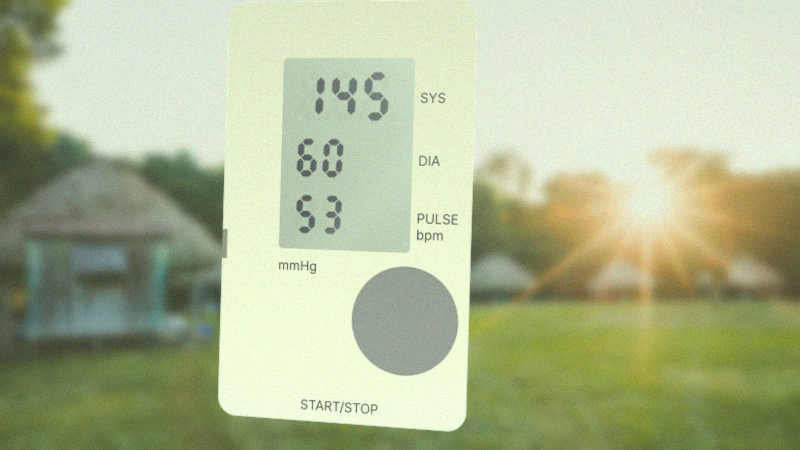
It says 145 mmHg
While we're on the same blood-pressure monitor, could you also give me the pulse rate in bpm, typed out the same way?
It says 53 bpm
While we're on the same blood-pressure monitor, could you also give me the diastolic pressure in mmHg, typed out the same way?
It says 60 mmHg
